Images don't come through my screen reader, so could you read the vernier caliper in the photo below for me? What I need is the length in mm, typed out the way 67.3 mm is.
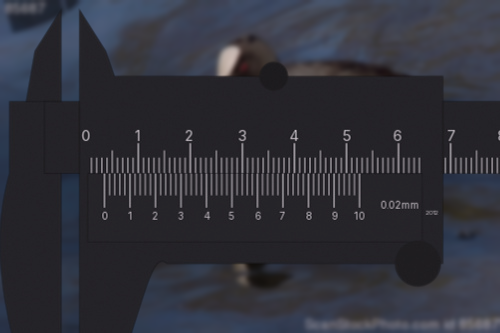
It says 3.5 mm
